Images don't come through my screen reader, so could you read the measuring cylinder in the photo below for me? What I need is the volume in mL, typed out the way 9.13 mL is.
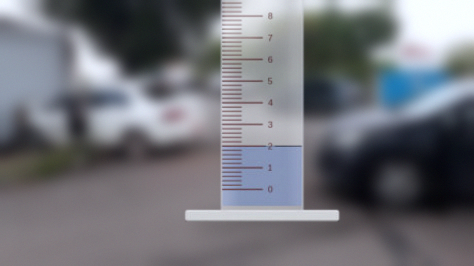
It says 2 mL
